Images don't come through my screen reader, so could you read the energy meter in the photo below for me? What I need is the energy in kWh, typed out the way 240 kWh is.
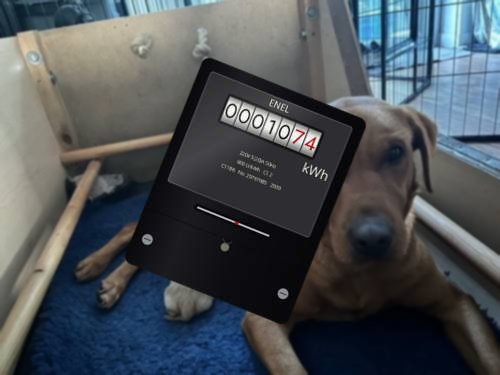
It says 10.74 kWh
